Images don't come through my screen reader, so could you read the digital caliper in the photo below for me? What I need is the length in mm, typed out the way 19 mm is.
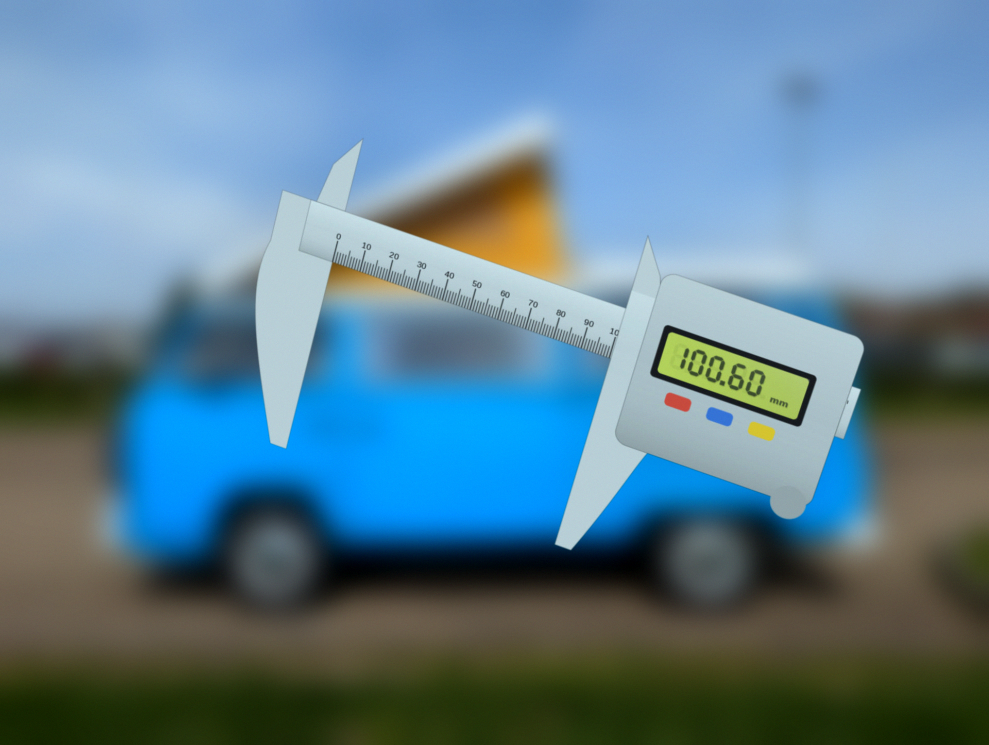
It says 100.60 mm
